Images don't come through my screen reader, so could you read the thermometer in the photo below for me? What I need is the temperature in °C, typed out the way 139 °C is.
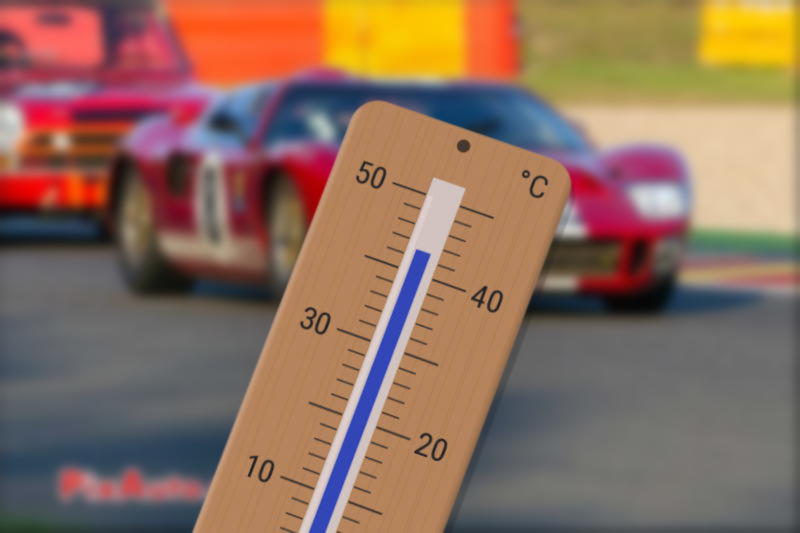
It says 43 °C
